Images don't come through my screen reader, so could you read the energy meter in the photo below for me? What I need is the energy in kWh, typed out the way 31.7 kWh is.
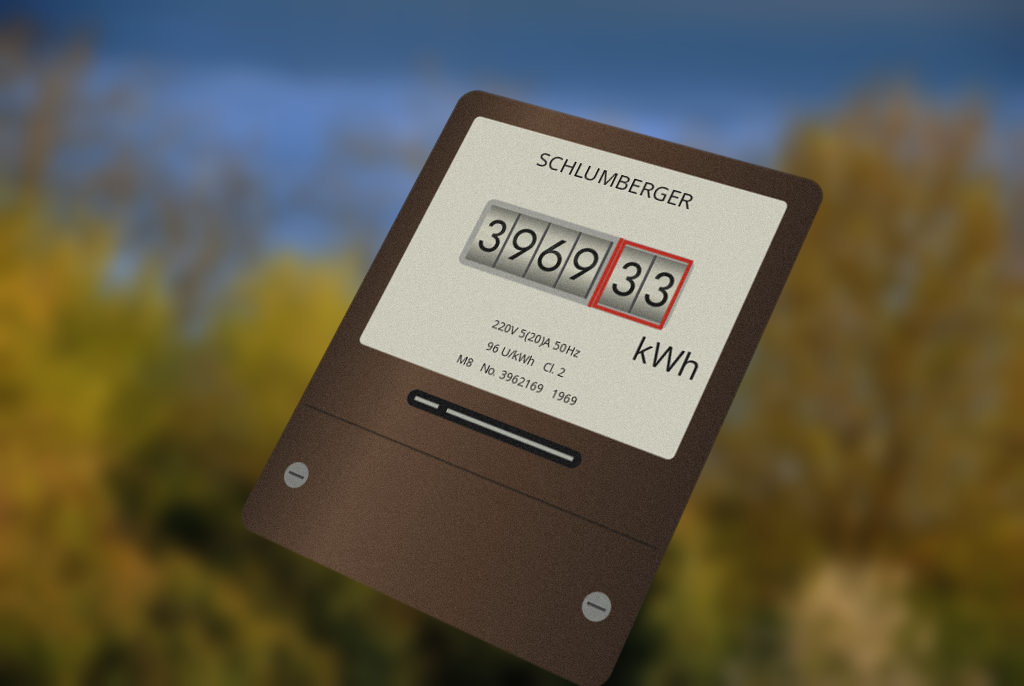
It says 3969.33 kWh
